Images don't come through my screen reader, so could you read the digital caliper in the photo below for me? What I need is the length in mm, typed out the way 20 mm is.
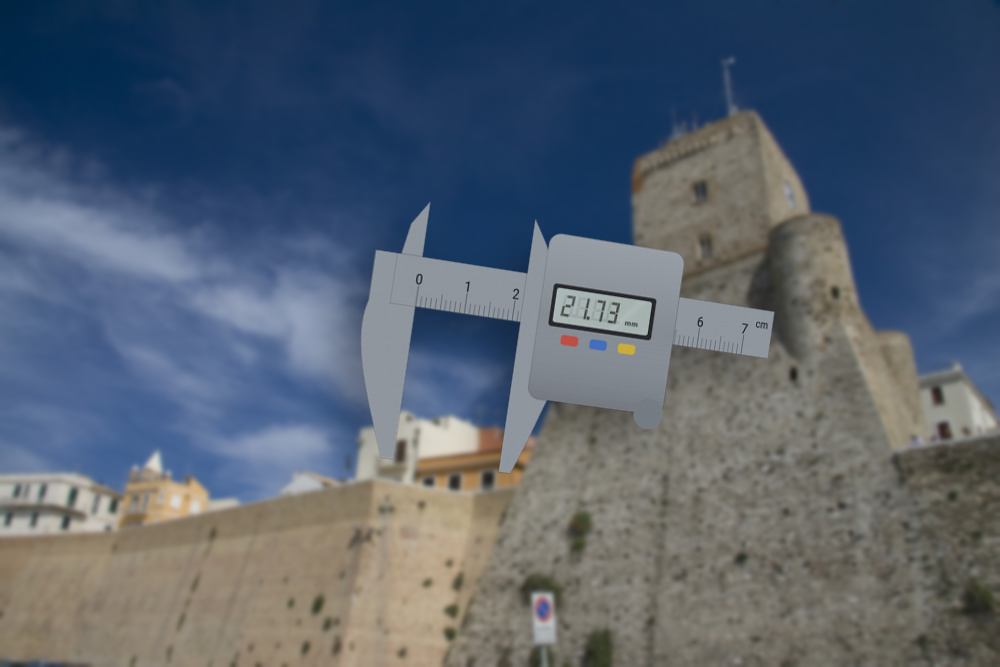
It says 21.73 mm
